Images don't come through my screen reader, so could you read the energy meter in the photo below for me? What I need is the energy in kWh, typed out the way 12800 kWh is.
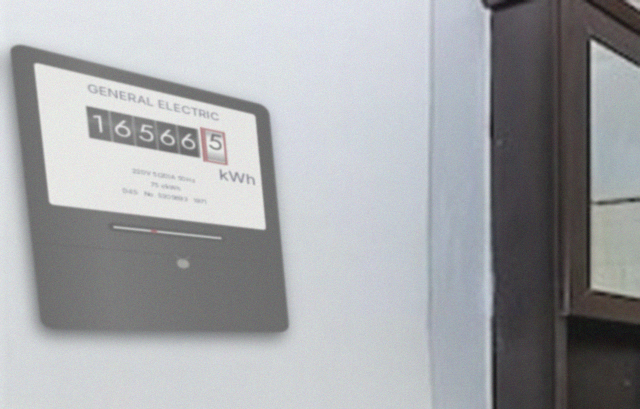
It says 16566.5 kWh
